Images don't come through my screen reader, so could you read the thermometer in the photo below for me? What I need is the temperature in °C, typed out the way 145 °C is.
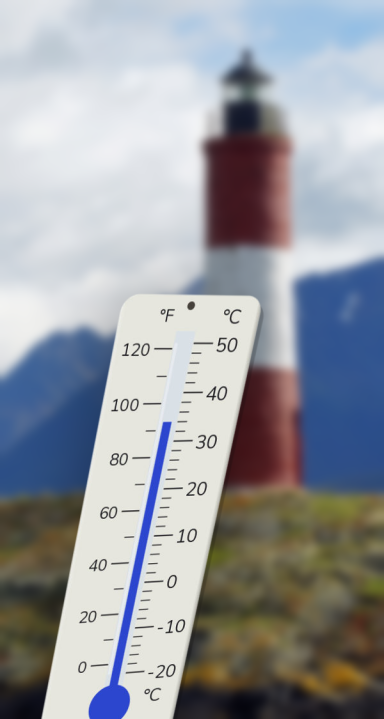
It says 34 °C
